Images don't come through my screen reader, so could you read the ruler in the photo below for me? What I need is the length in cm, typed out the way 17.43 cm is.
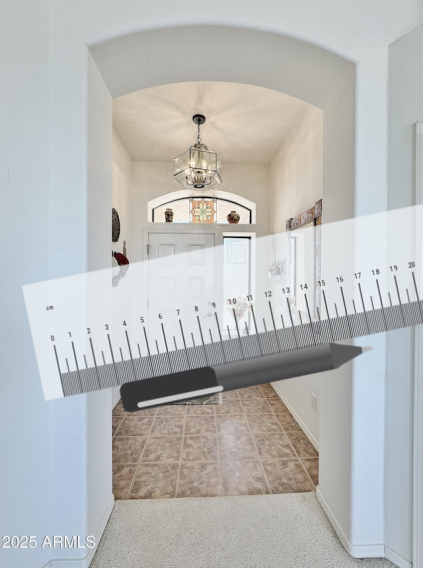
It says 14 cm
